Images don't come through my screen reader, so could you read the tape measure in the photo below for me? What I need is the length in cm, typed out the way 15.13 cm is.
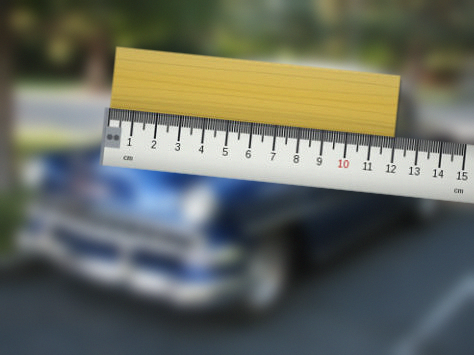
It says 12 cm
